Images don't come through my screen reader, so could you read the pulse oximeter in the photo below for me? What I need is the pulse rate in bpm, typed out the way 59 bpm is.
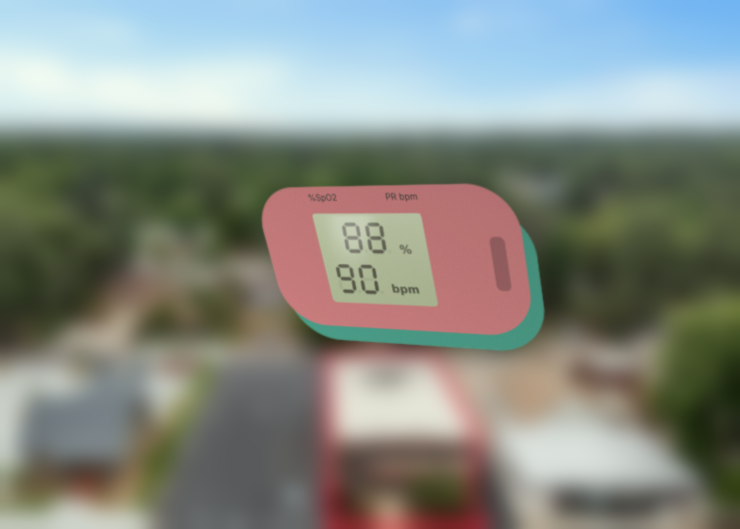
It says 90 bpm
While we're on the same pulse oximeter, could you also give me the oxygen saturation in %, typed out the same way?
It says 88 %
